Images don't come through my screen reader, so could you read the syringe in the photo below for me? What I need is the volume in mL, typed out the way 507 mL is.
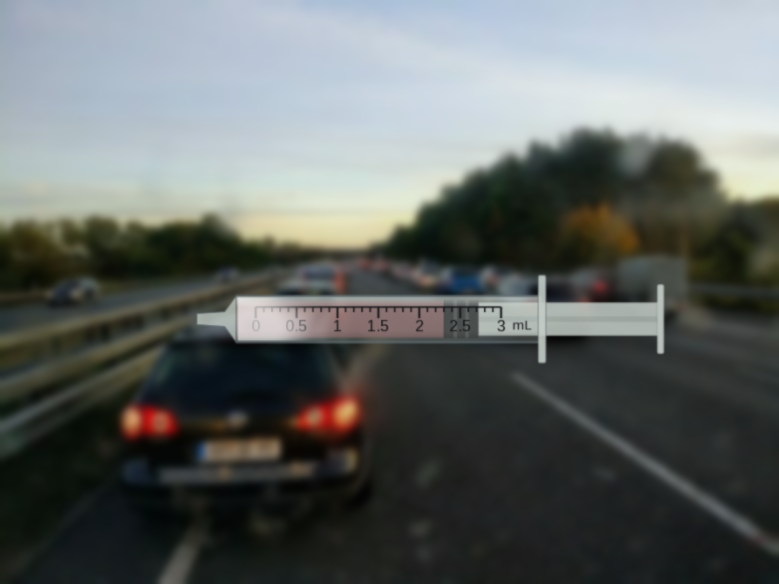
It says 2.3 mL
